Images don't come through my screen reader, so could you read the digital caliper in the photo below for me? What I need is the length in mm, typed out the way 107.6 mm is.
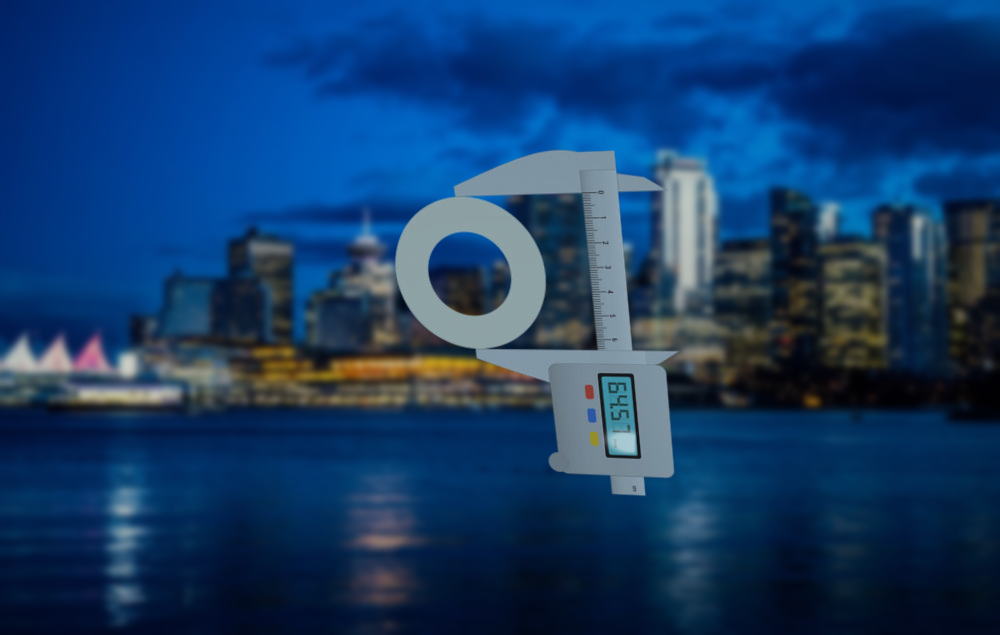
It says 64.57 mm
